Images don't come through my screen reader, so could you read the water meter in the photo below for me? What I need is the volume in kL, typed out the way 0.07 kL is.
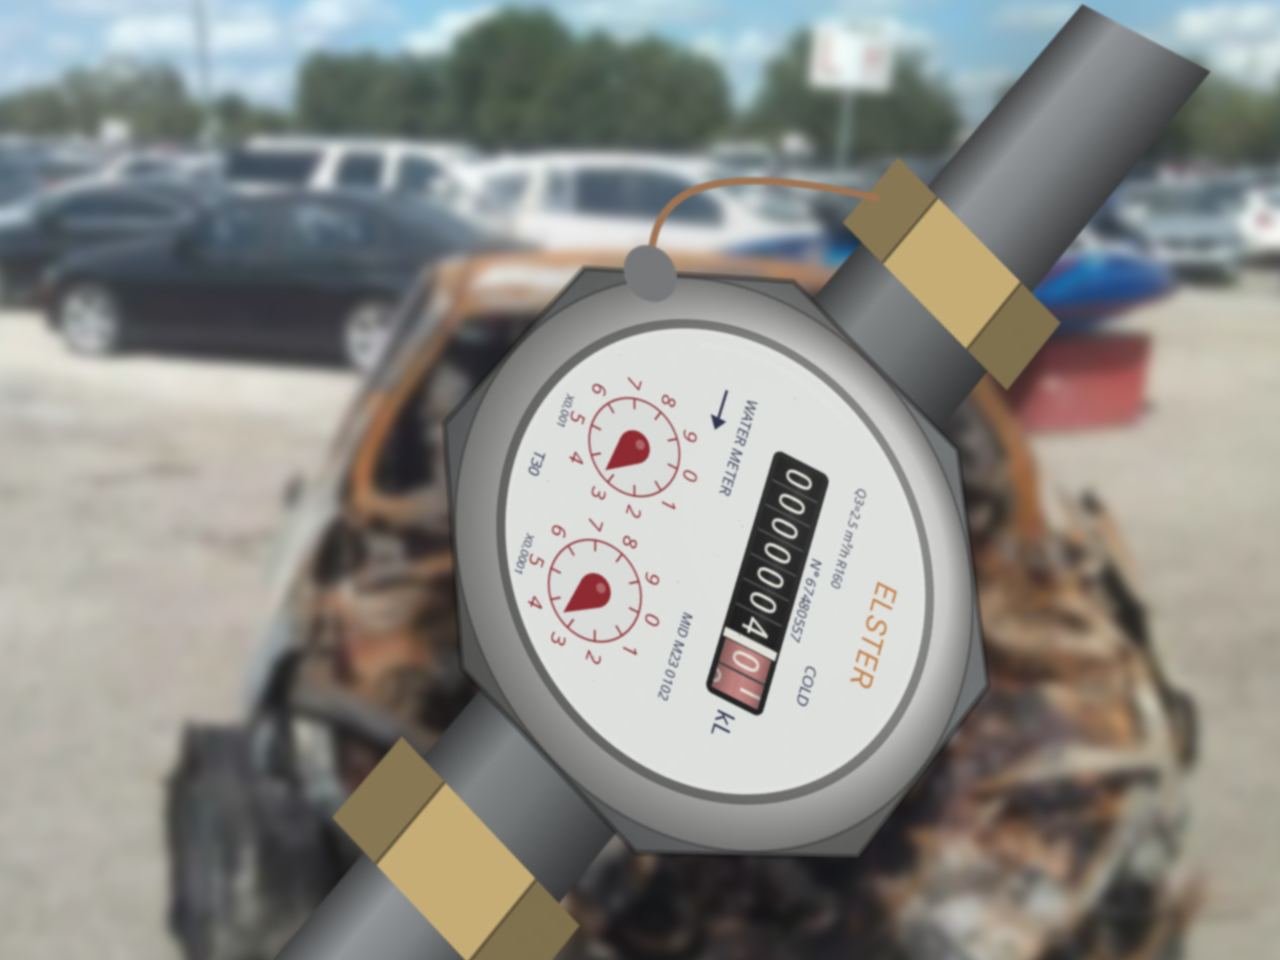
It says 4.0133 kL
